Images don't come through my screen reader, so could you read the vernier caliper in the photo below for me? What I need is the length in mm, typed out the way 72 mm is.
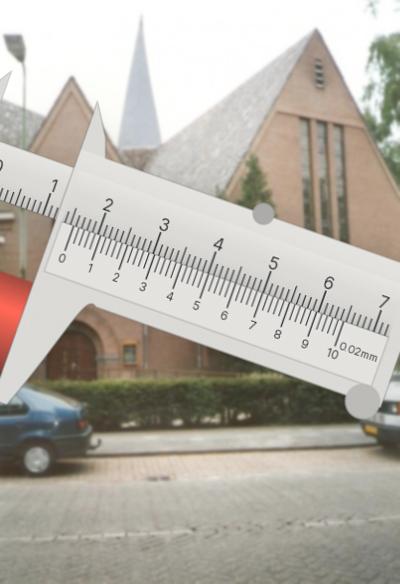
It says 15.6 mm
